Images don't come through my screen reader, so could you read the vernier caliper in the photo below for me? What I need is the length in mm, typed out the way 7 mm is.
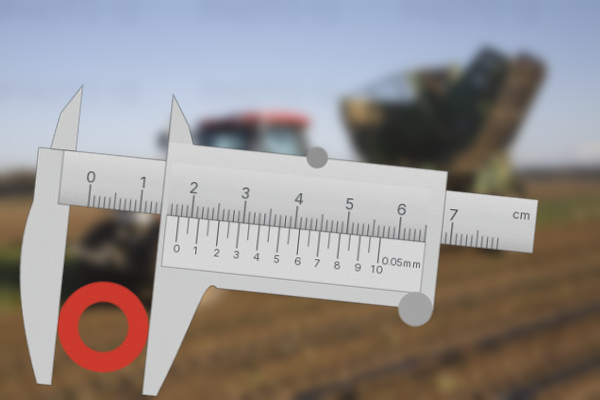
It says 17.5 mm
